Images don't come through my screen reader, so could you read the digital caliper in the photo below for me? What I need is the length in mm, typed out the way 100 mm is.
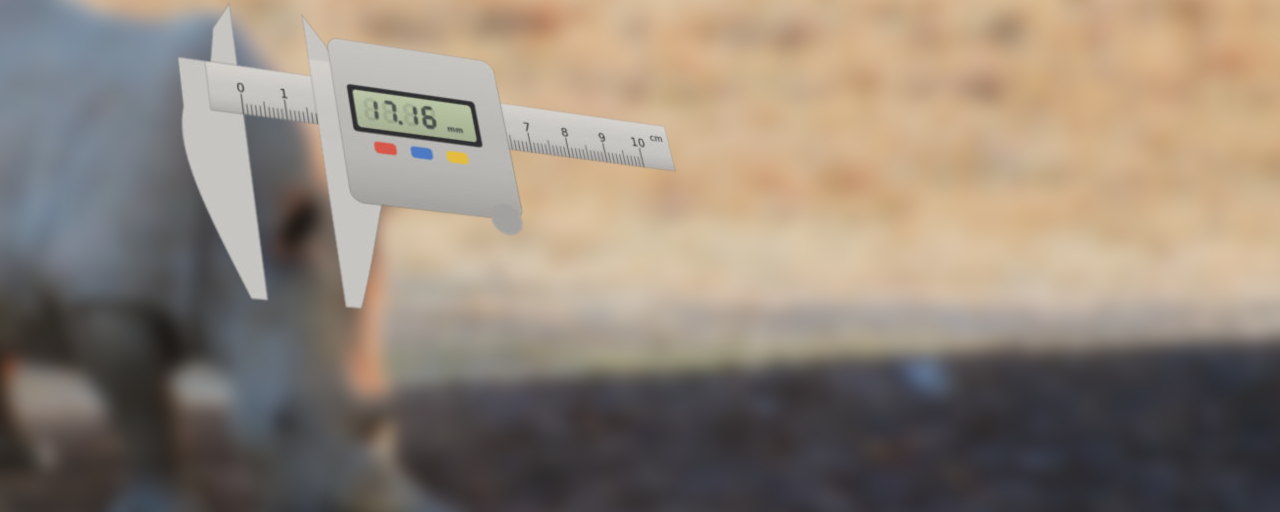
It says 17.16 mm
